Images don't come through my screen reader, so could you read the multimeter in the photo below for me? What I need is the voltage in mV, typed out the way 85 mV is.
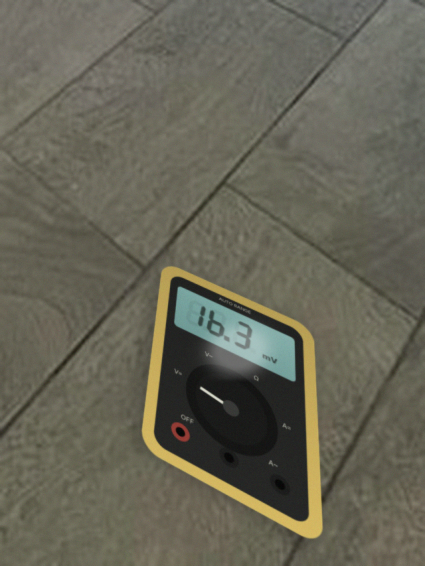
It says 16.3 mV
